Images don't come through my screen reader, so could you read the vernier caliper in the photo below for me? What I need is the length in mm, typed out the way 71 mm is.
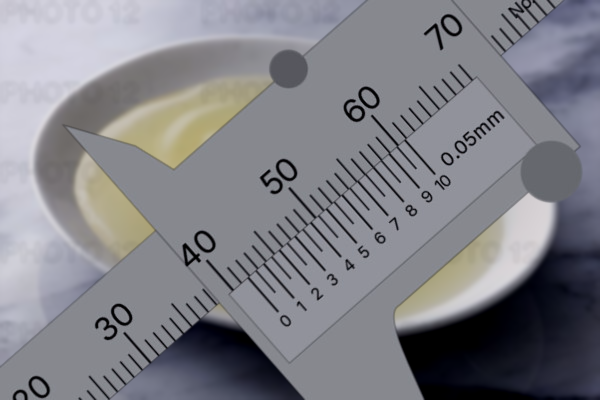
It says 41.8 mm
